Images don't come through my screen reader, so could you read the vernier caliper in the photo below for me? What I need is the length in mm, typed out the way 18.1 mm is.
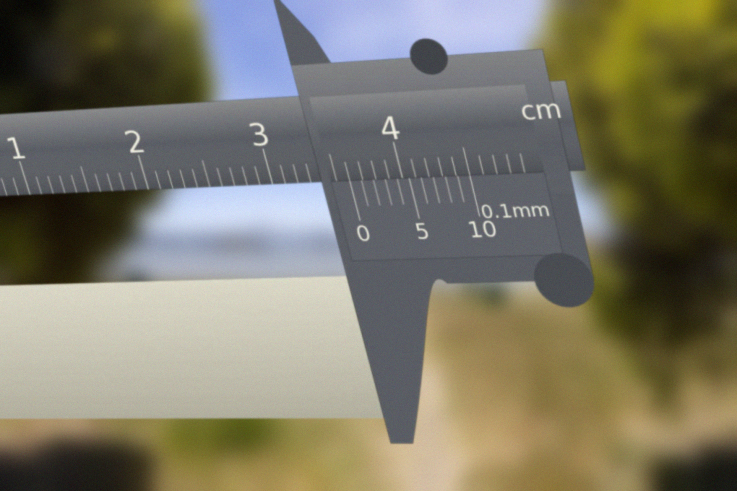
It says 36.0 mm
